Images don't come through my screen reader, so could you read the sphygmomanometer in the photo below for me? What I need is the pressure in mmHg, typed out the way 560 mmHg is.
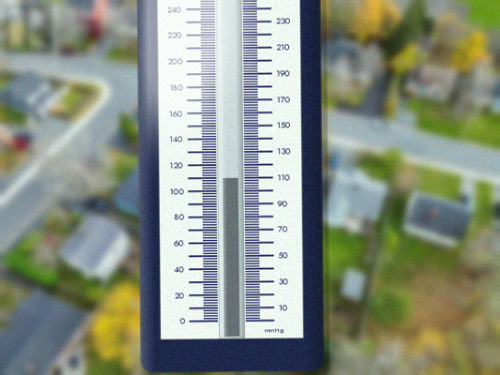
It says 110 mmHg
